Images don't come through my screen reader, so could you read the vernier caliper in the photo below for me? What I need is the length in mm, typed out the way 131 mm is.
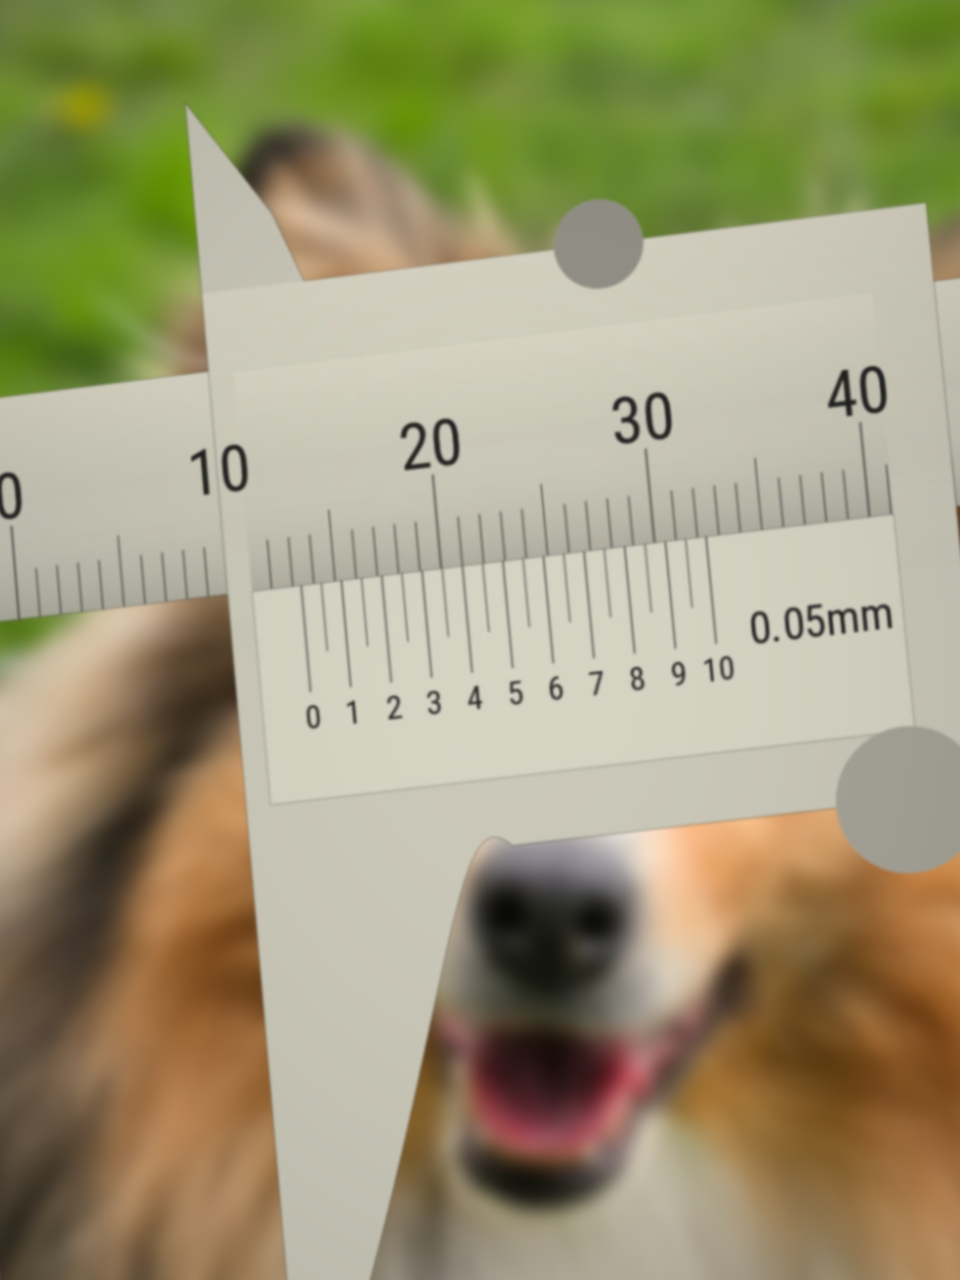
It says 13.4 mm
